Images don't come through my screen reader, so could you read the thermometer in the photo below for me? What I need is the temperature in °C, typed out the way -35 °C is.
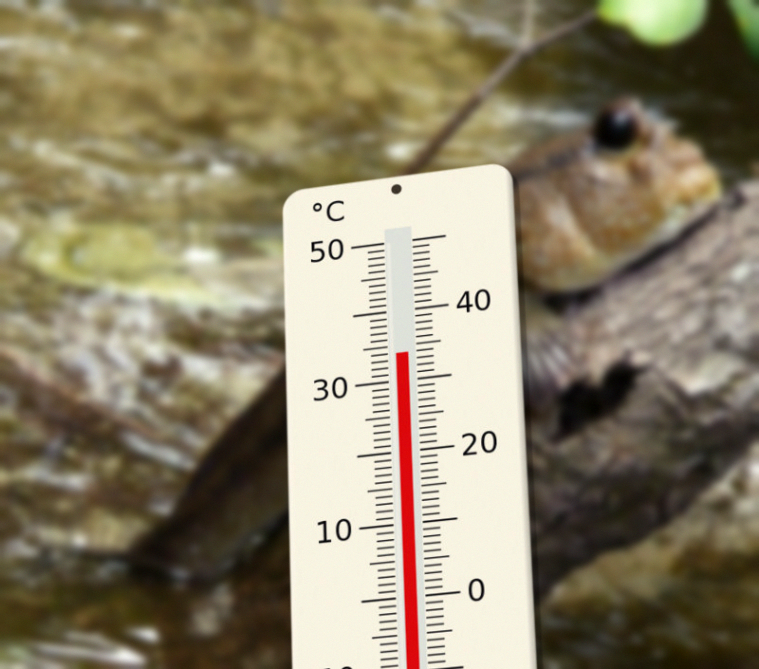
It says 34 °C
